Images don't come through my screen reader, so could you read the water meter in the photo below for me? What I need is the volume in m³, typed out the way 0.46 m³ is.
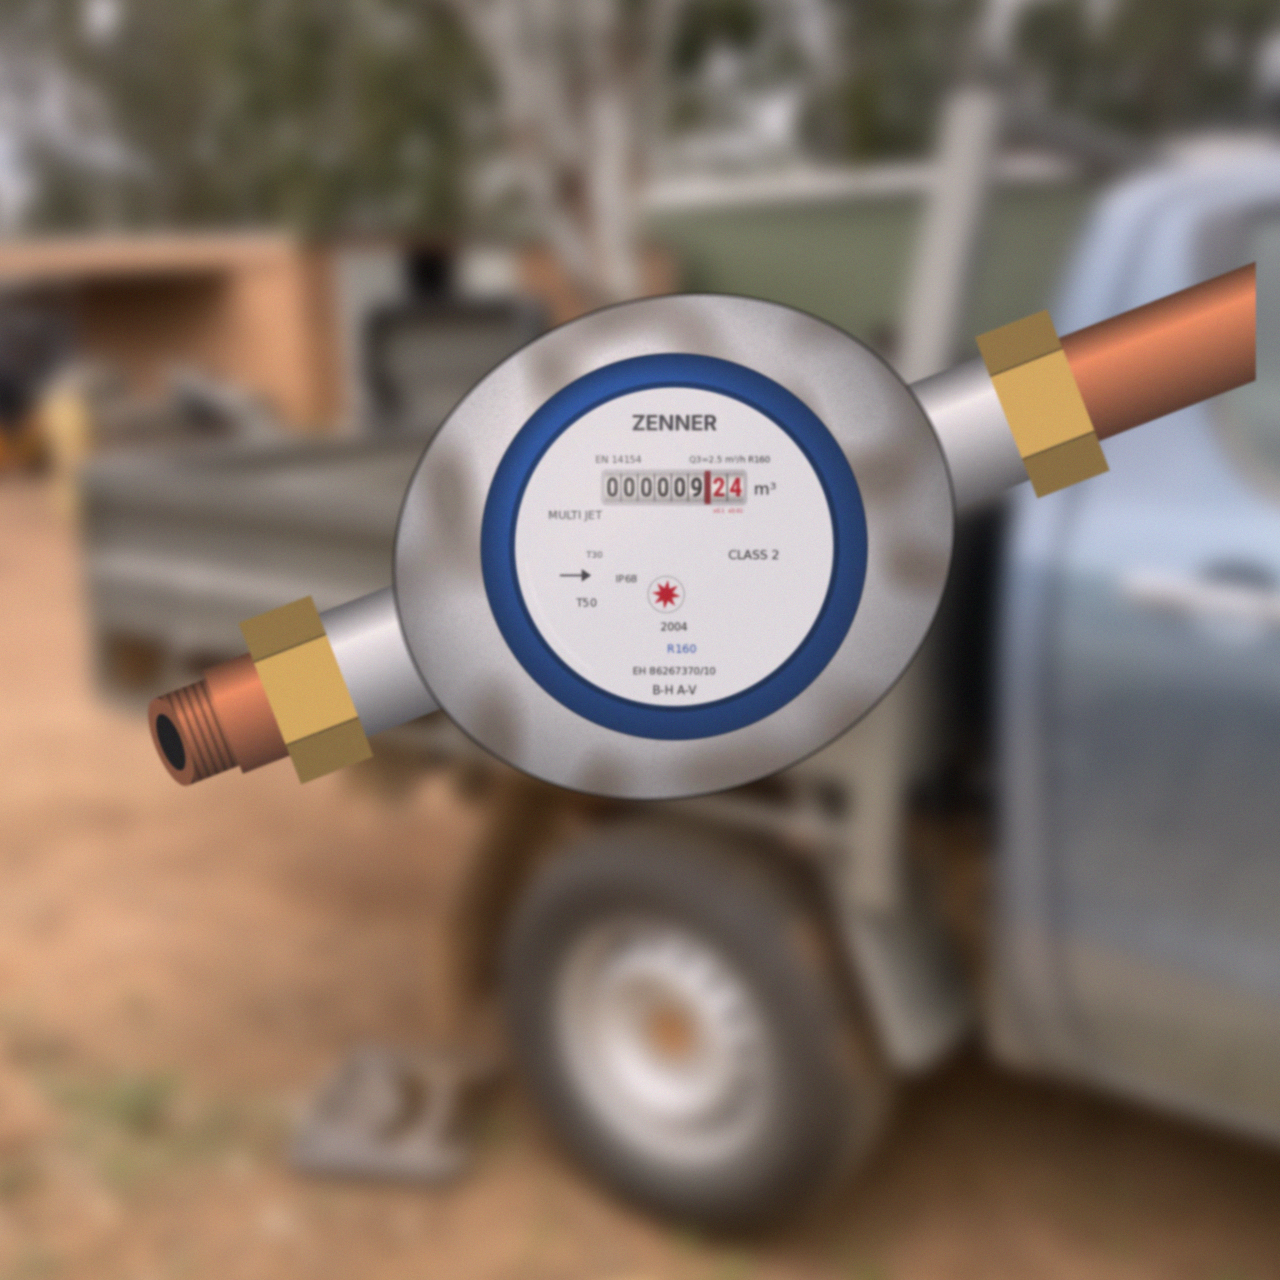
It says 9.24 m³
